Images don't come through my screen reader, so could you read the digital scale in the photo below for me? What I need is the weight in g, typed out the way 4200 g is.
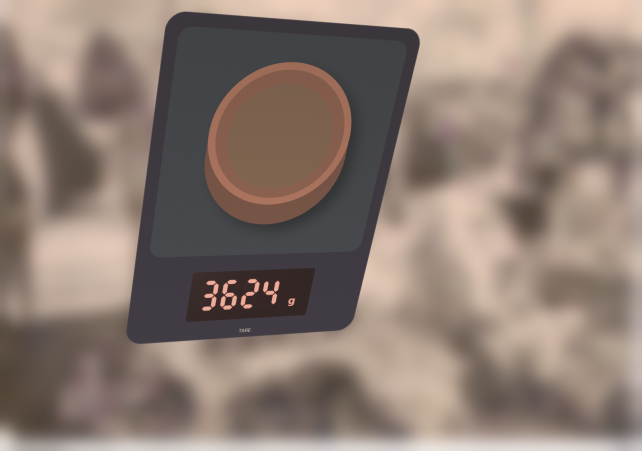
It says 3624 g
